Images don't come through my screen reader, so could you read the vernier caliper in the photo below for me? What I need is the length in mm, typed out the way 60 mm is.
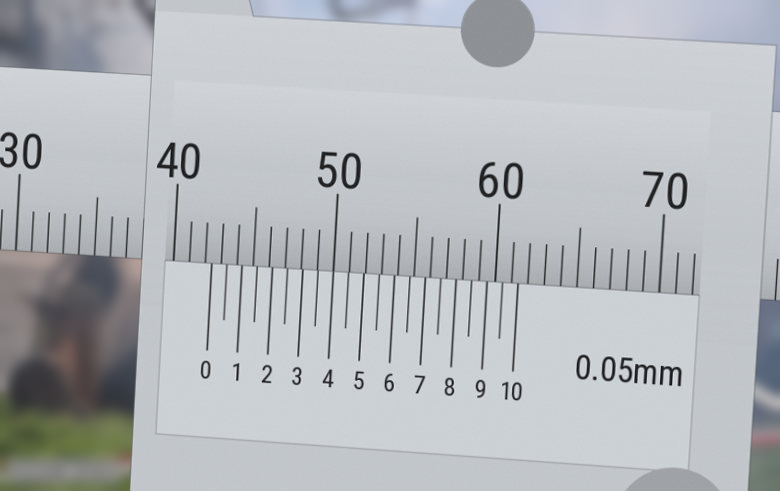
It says 42.4 mm
